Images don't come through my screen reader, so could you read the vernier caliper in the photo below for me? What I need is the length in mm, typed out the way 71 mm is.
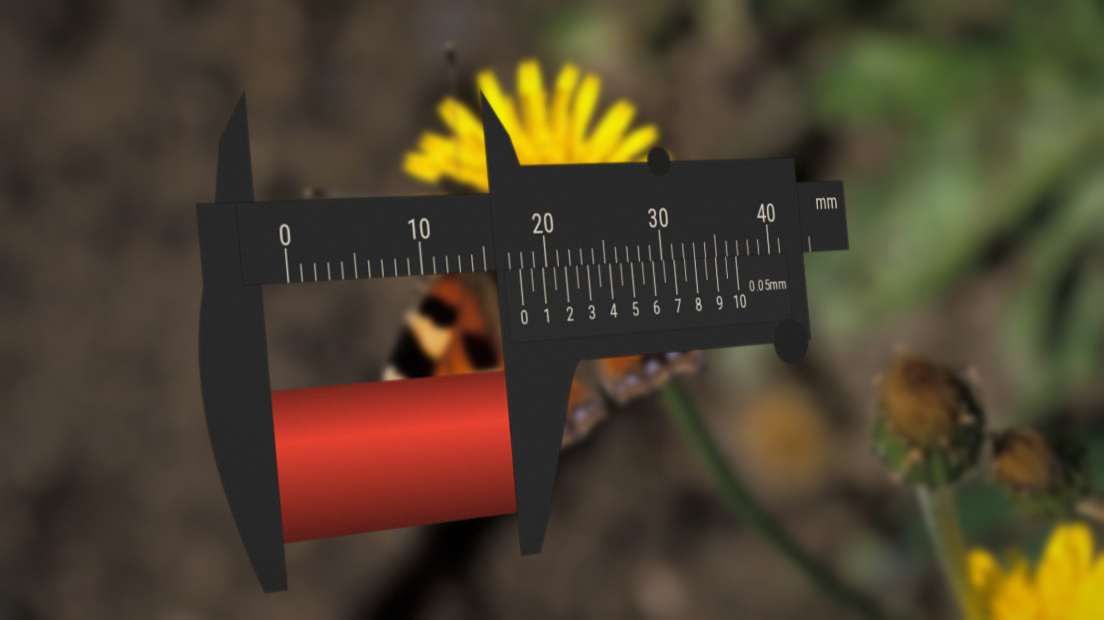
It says 17.8 mm
